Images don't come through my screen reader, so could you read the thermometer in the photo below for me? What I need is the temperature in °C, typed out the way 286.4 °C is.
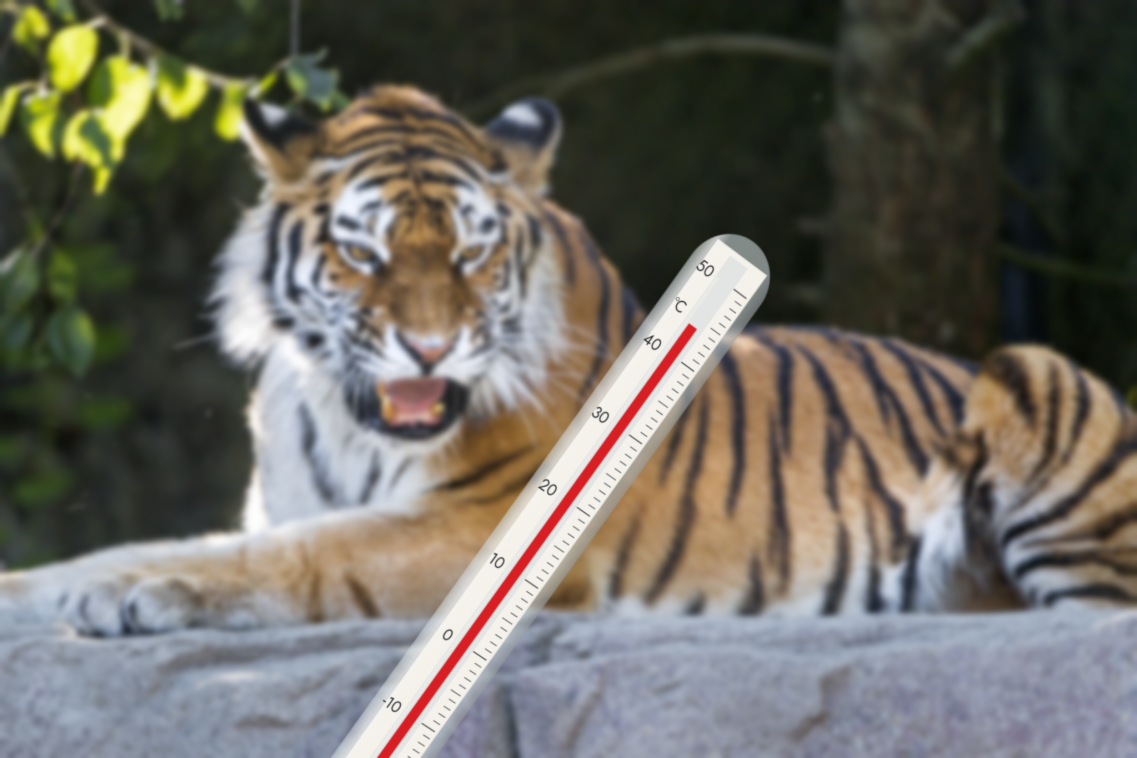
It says 44 °C
